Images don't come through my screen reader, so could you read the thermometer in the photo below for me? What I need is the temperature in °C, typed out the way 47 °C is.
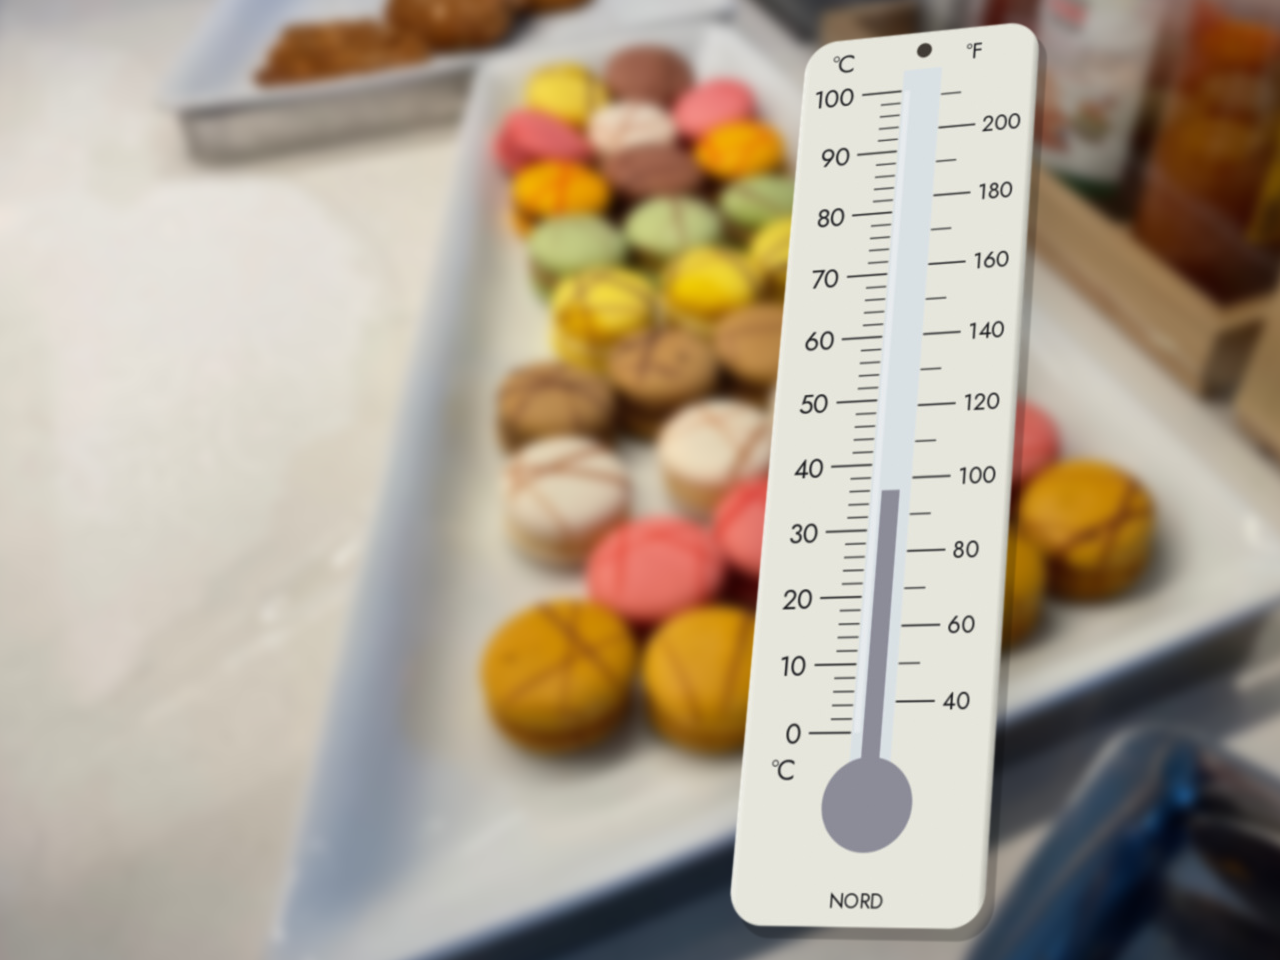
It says 36 °C
